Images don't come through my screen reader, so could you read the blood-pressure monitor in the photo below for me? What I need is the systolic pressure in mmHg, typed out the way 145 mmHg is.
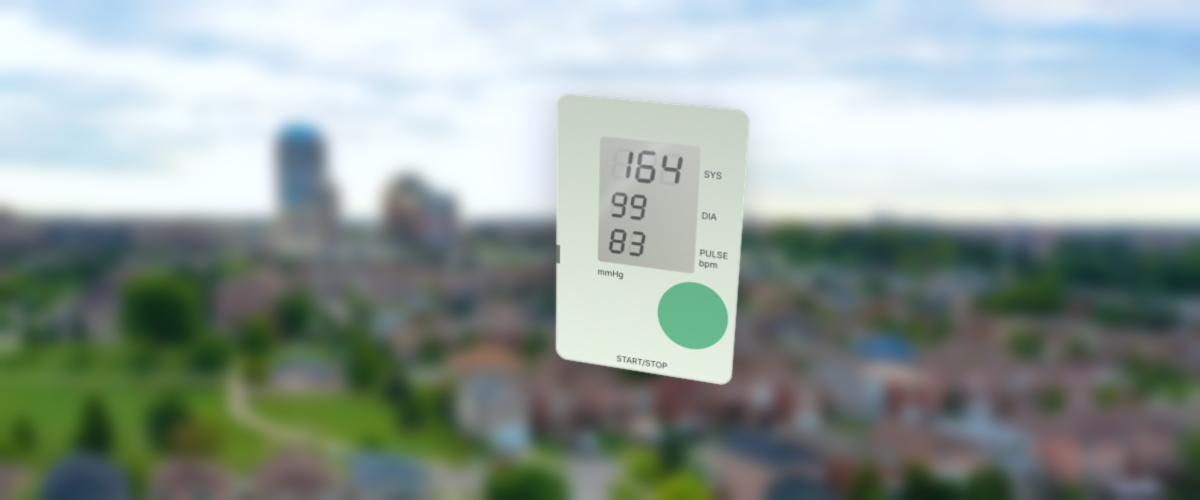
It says 164 mmHg
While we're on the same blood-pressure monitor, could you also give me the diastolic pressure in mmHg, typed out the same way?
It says 99 mmHg
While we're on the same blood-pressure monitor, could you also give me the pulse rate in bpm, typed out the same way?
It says 83 bpm
